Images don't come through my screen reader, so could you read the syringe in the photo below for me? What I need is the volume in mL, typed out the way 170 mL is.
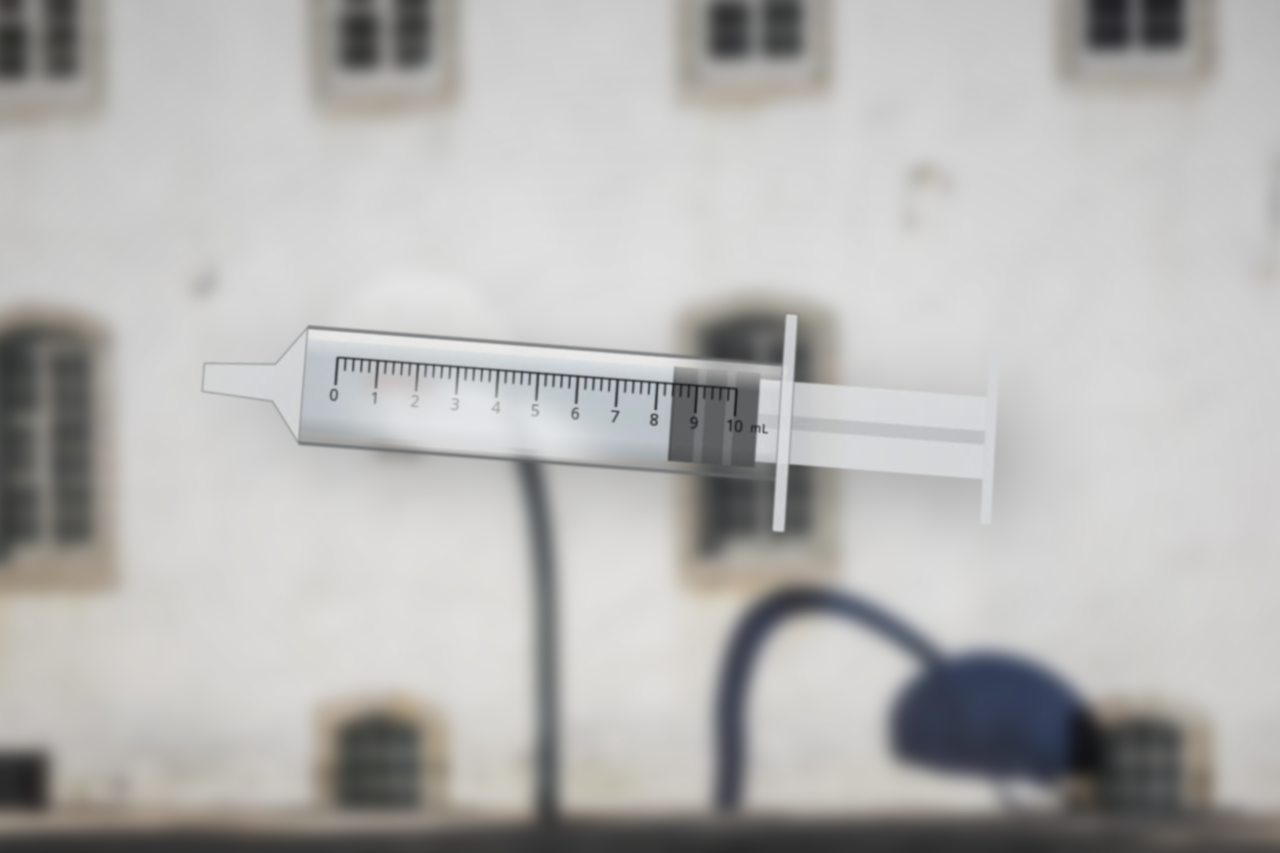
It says 8.4 mL
